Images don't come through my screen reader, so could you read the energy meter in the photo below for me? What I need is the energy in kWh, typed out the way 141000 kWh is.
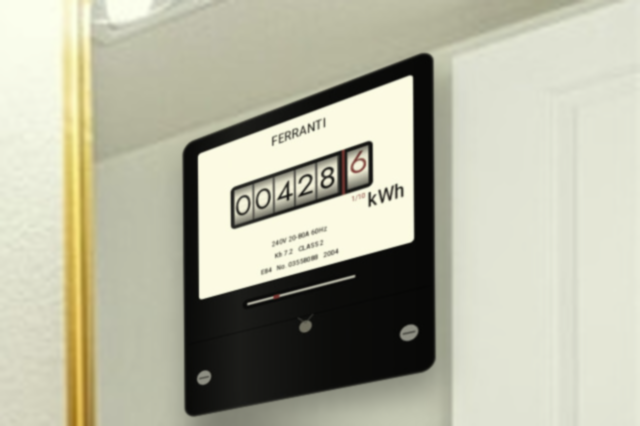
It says 428.6 kWh
